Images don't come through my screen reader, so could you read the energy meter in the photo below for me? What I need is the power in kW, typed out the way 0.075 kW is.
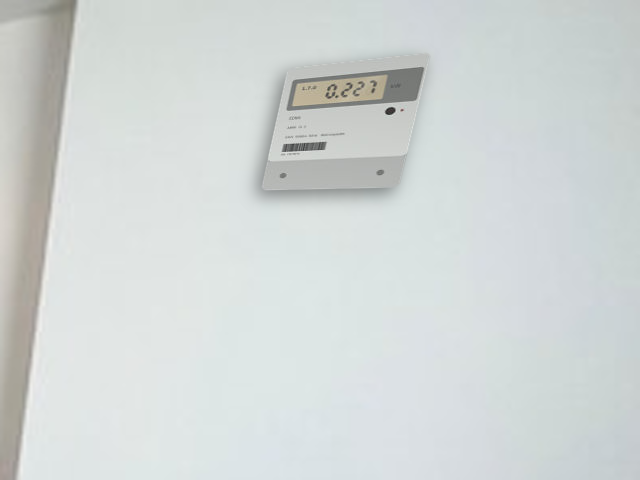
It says 0.227 kW
